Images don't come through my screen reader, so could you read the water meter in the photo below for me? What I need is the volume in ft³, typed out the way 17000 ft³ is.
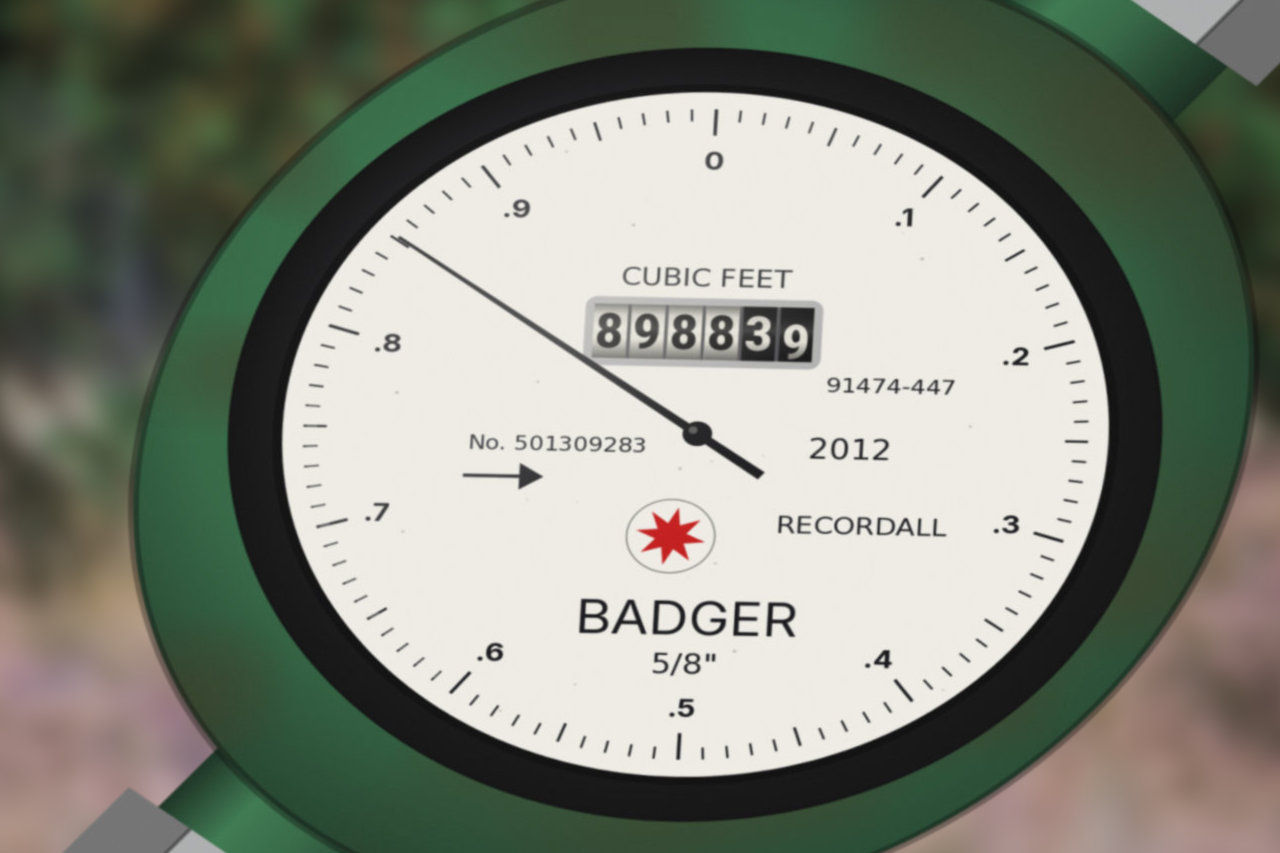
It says 898838.85 ft³
